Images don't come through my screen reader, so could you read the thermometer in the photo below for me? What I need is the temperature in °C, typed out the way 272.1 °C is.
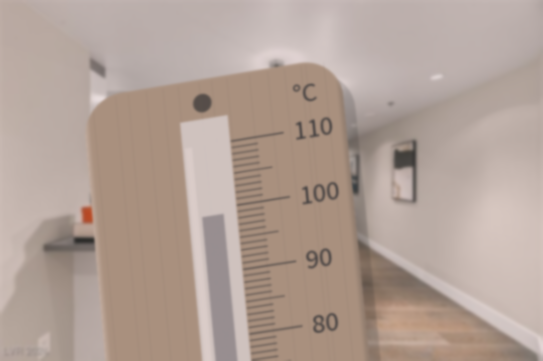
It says 99 °C
